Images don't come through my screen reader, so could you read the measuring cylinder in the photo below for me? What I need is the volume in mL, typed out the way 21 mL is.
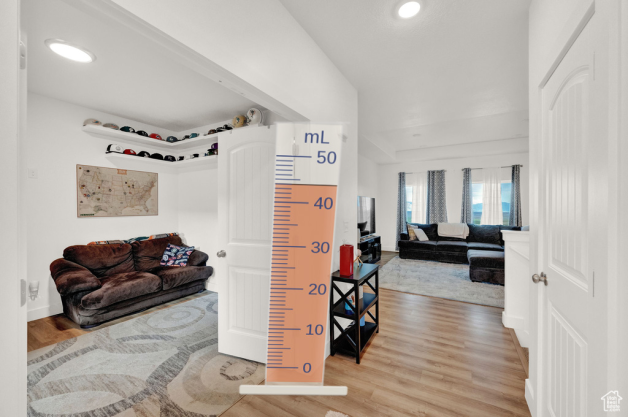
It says 44 mL
